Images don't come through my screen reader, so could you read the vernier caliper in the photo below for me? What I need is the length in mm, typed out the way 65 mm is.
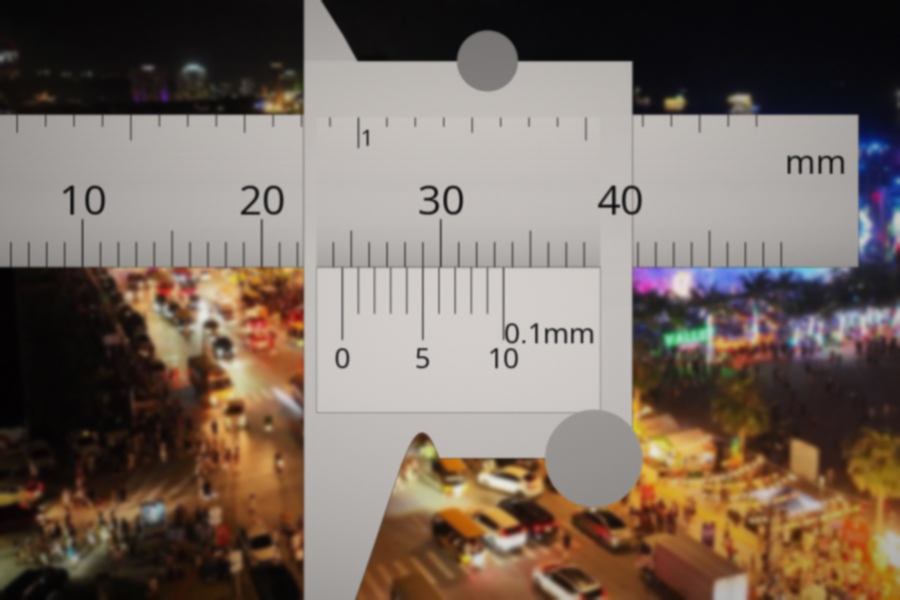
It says 24.5 mm
